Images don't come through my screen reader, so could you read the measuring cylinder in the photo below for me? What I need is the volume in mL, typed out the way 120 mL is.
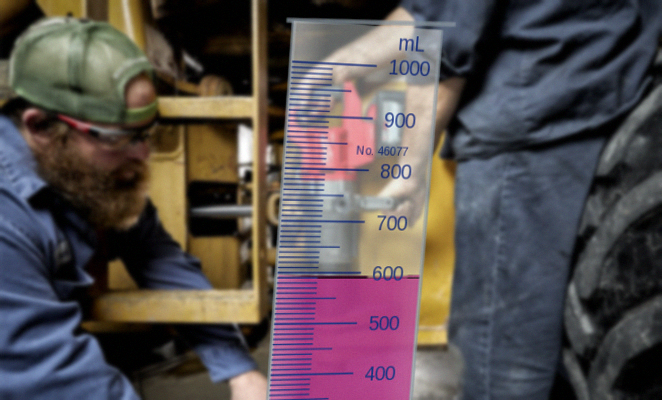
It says 590 mL
